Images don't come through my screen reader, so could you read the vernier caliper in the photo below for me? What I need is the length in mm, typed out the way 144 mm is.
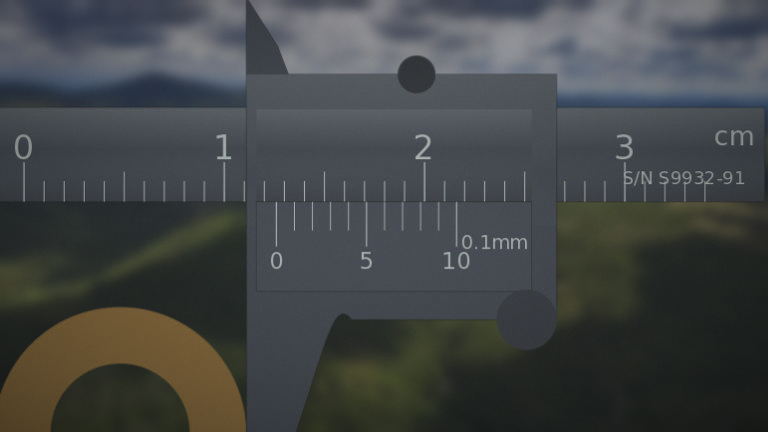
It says 12.6 mm
